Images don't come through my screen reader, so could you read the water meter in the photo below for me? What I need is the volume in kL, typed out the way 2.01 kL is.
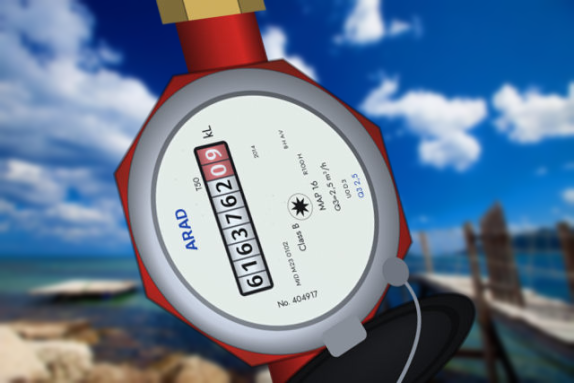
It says 6163762.09 kL
